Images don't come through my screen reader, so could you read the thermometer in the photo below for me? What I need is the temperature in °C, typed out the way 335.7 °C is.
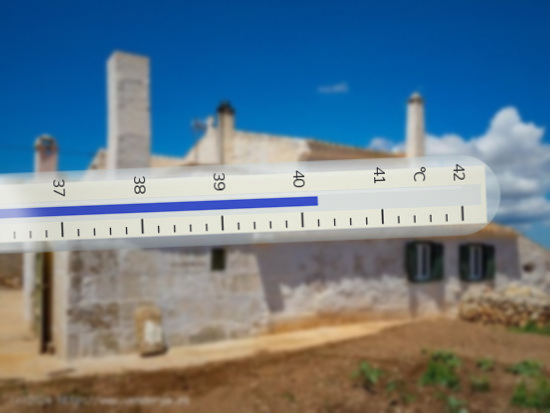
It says 40.2 °C
